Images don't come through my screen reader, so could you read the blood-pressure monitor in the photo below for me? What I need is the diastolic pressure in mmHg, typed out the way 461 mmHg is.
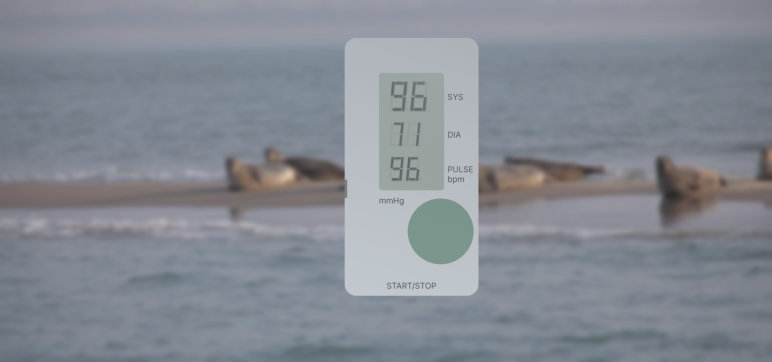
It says 71 mmHg
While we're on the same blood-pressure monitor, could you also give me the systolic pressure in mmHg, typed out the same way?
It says 96 mmHg
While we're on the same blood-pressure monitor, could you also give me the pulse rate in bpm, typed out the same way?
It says 96 bpm
